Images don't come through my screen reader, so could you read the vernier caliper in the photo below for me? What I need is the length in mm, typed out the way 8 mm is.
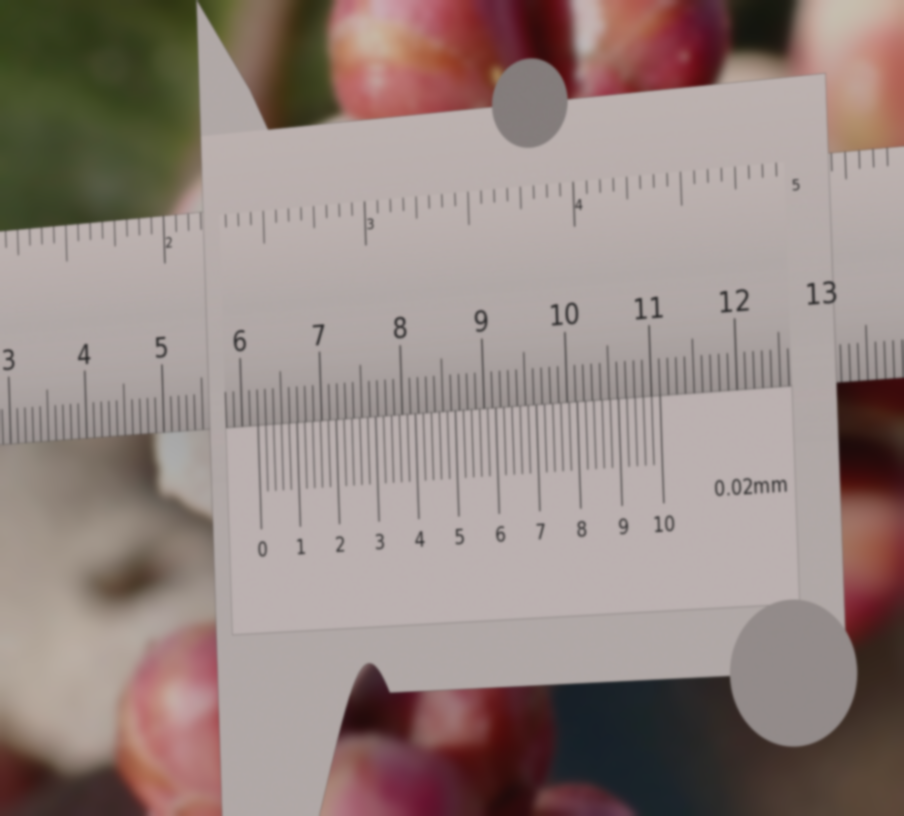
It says 62.0 mm
